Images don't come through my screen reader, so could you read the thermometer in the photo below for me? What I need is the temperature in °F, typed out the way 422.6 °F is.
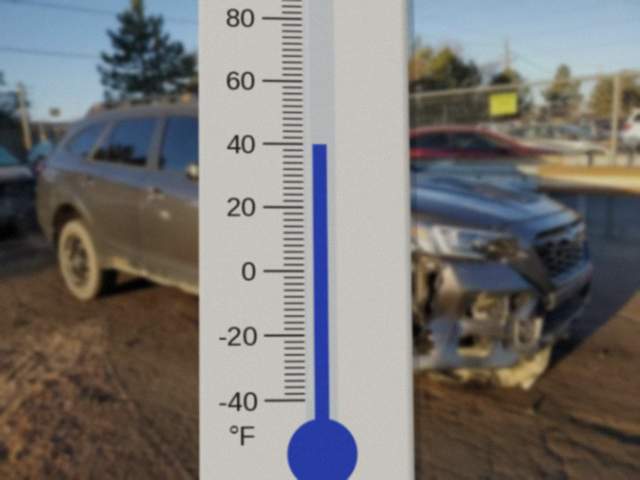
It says 40 °F
